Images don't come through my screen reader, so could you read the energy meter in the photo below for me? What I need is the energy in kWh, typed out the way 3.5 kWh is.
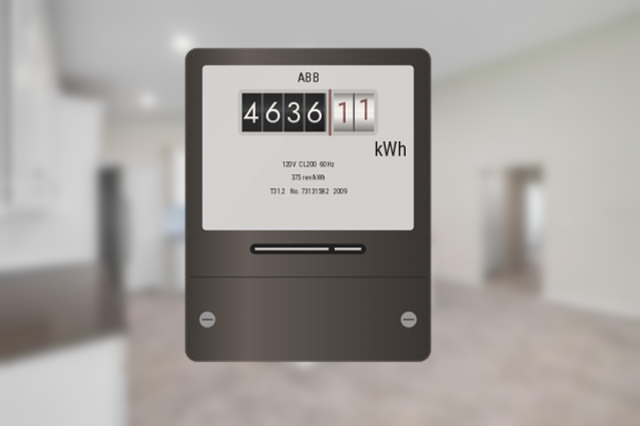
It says 4636.11 kWh
